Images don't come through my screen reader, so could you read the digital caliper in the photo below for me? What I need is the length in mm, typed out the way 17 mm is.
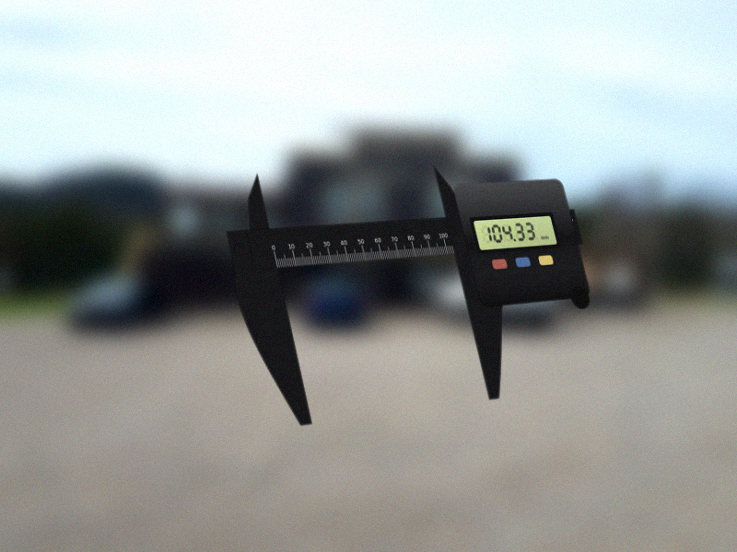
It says 104.33 mm
